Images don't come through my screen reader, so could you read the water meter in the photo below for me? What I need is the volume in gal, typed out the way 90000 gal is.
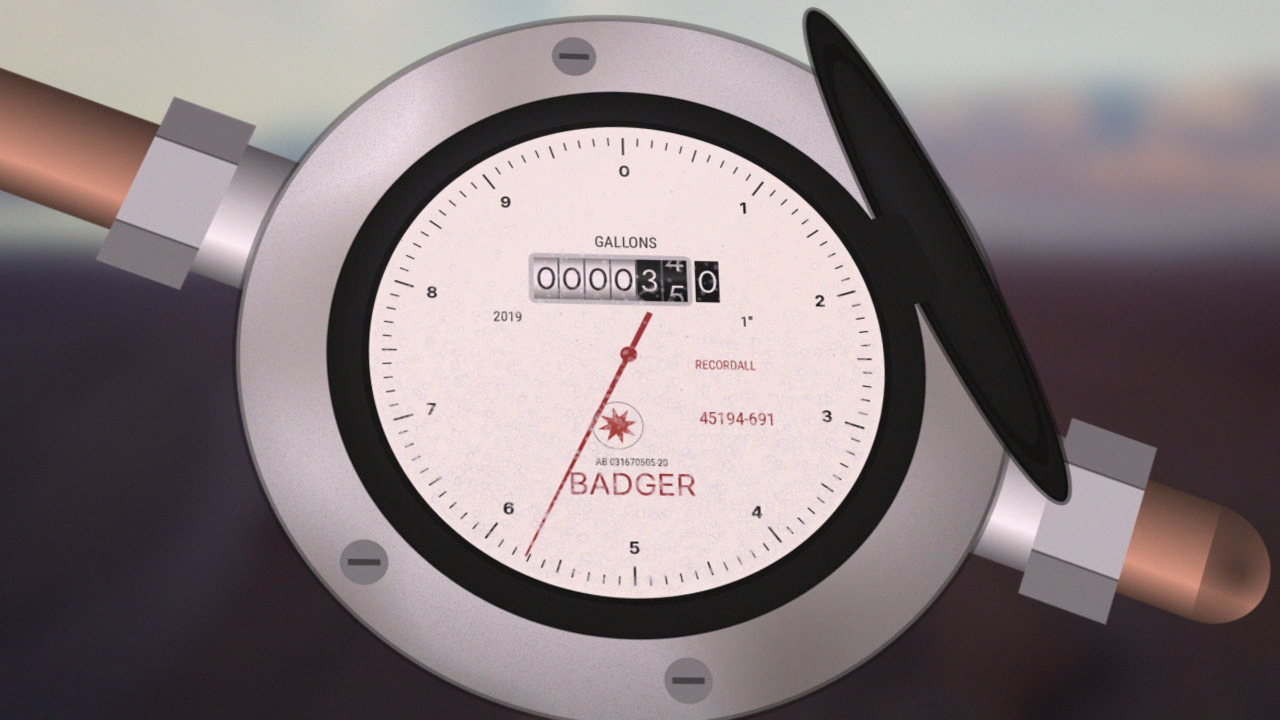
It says 345.7 gal
